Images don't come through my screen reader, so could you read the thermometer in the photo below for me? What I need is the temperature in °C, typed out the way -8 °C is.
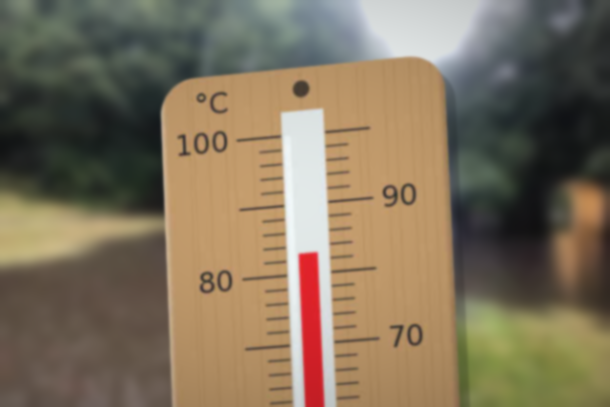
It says 83 °C
